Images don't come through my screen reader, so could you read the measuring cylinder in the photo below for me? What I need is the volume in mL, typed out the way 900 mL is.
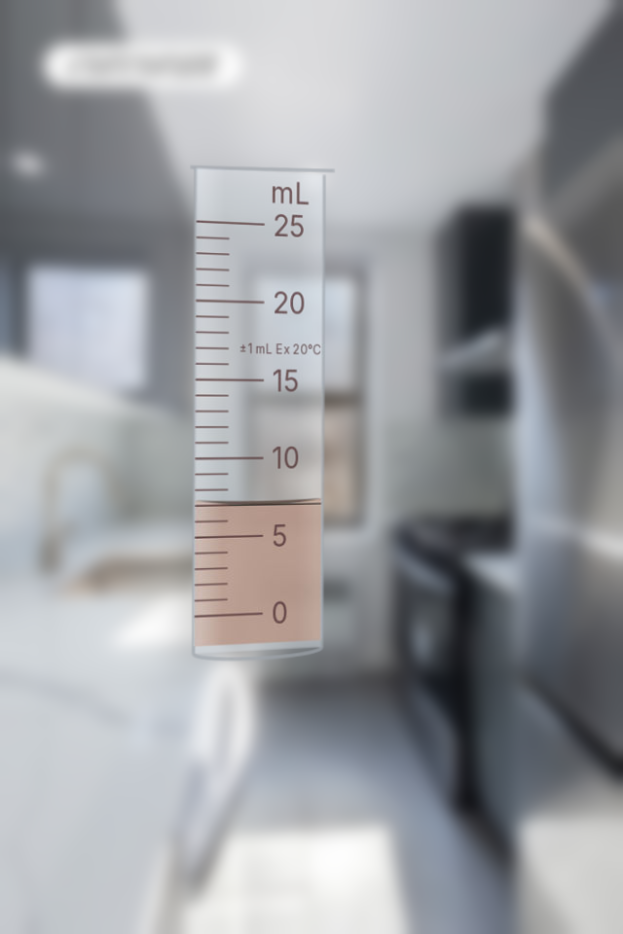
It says 7 mL
